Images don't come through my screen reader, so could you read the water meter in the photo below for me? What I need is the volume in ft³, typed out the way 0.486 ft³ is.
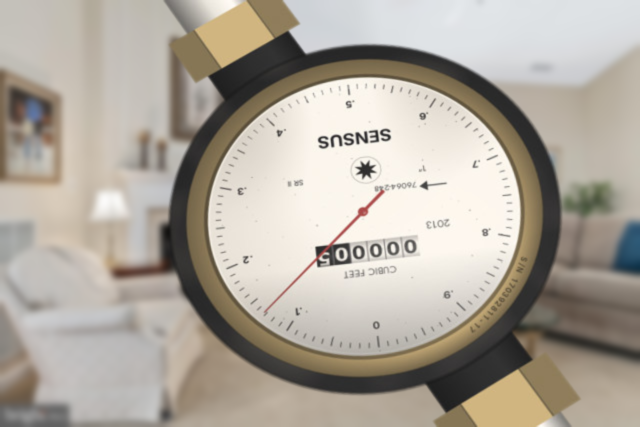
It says 5.13 ft³
